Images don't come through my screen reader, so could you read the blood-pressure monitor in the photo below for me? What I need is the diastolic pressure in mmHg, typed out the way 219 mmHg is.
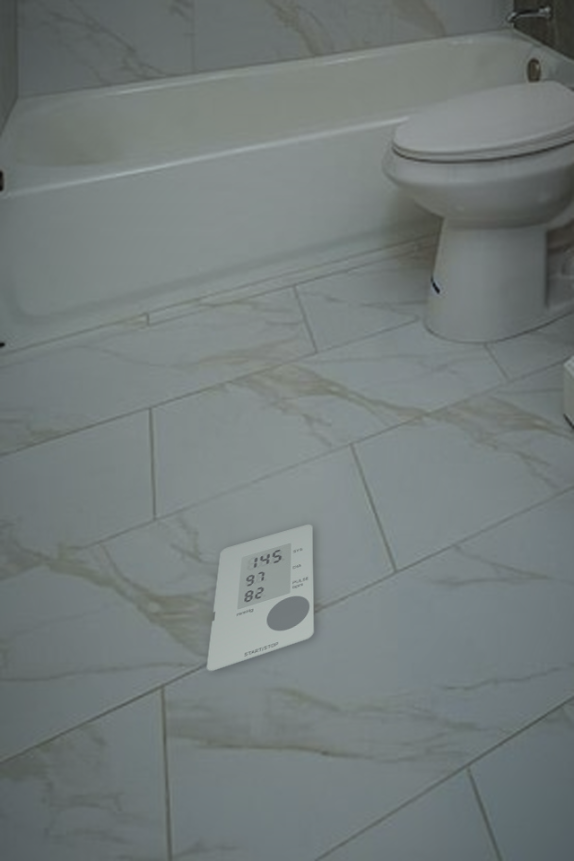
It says 97 mmHg
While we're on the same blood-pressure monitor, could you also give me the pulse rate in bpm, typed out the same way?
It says 82 bpm
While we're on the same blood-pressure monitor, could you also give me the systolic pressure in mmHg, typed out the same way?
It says 145 mmHg
